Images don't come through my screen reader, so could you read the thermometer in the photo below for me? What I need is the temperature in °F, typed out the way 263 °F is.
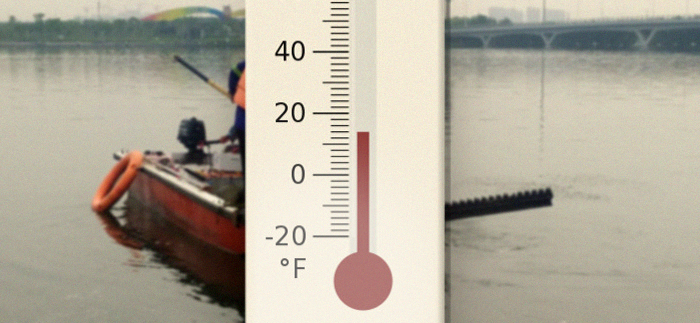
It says 14 °F
